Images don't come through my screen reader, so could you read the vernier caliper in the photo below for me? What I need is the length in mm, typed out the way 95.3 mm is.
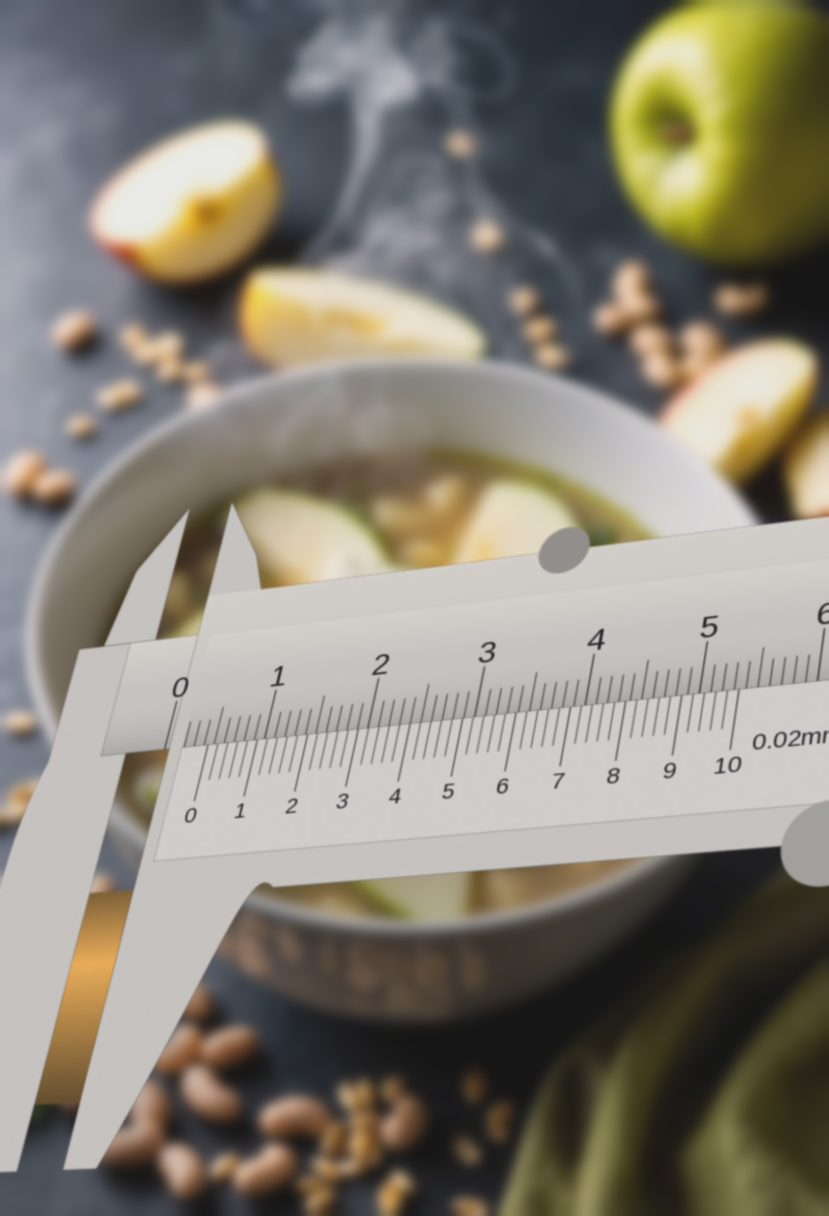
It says 4.4 mm
